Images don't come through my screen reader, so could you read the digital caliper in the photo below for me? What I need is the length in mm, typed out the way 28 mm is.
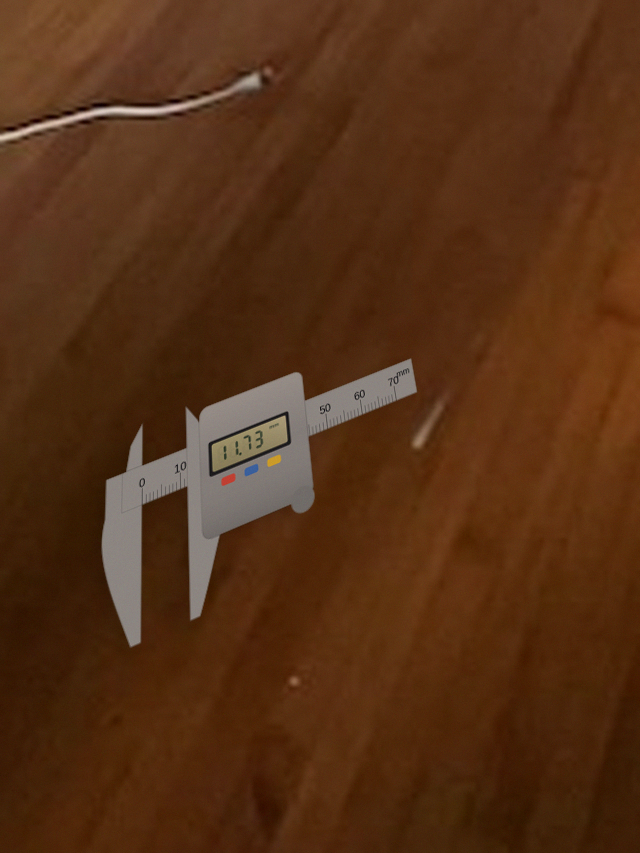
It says 11.73 mm
